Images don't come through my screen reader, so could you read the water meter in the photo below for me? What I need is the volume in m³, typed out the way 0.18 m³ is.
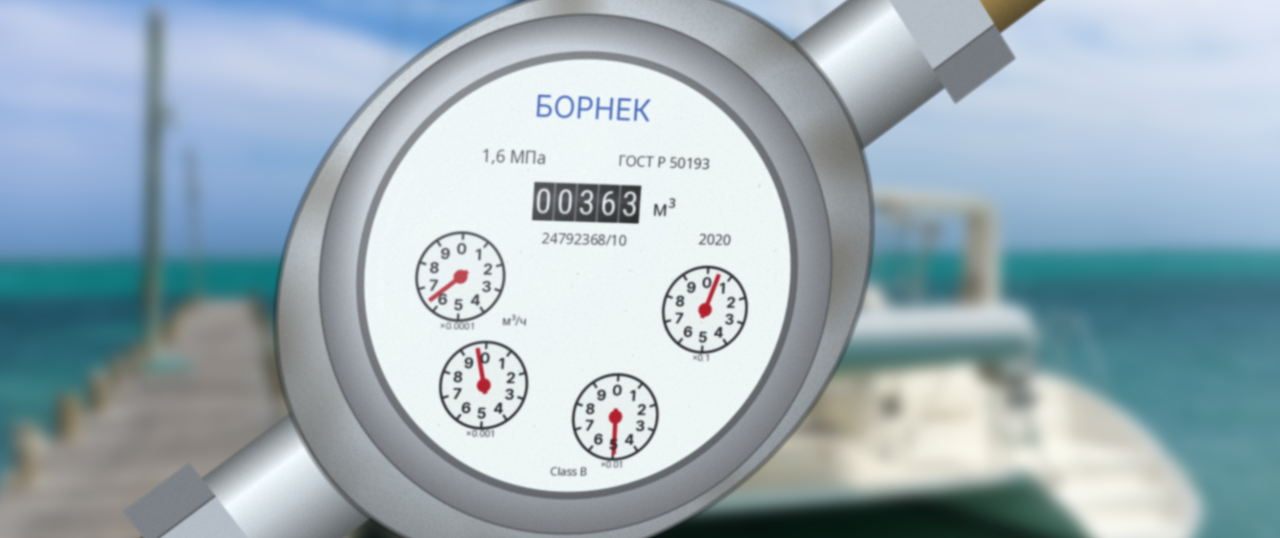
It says 363.0496 m³
